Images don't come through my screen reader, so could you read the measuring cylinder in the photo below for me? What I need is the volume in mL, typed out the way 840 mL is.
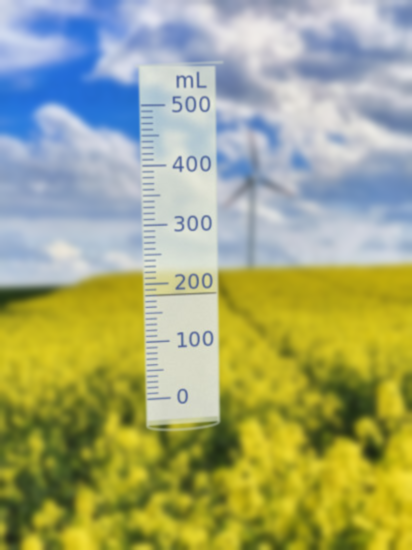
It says 180 mL
